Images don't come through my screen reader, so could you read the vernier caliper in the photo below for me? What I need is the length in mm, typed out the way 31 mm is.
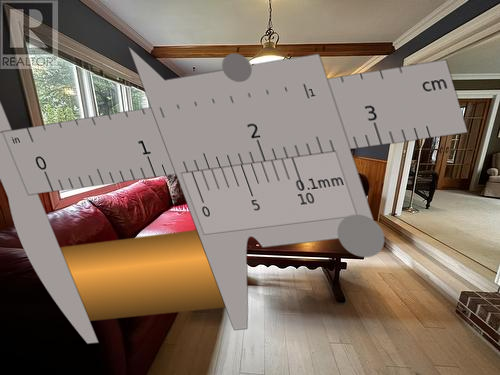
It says 13.4 mm
